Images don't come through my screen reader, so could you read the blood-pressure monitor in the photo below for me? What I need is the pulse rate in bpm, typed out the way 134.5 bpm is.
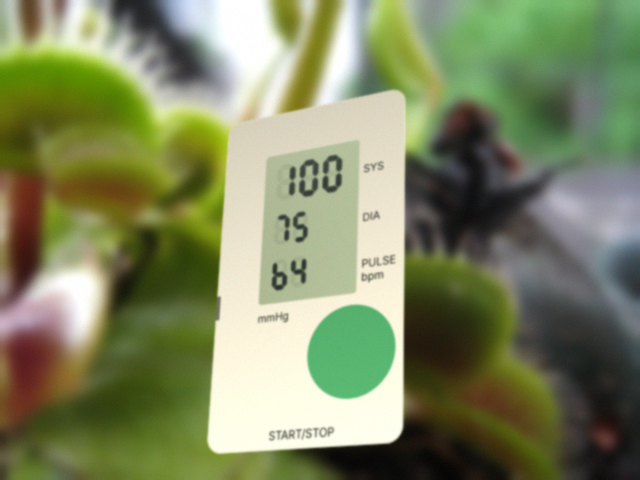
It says 64 bpm
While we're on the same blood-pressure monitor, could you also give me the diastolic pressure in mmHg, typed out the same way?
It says 75 mmHg
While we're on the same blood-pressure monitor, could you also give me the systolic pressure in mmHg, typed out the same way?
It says 100 mmHg
